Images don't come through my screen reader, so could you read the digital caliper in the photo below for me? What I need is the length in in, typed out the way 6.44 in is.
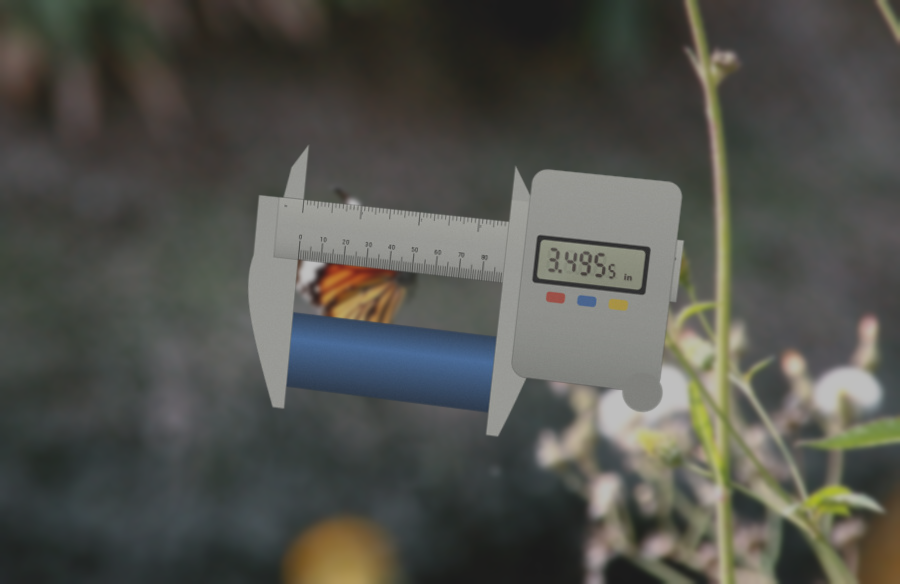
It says 3.4955 in
